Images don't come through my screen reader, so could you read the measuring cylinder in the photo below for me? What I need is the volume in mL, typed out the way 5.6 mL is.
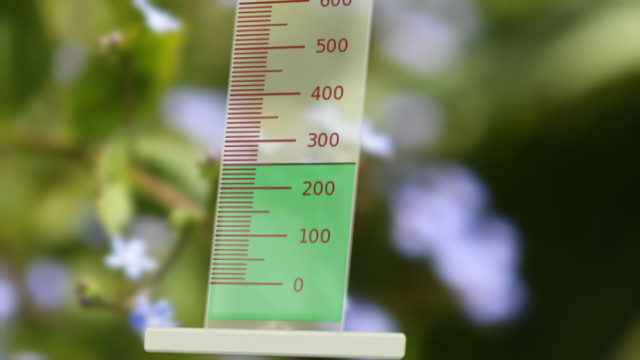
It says 250 mL
